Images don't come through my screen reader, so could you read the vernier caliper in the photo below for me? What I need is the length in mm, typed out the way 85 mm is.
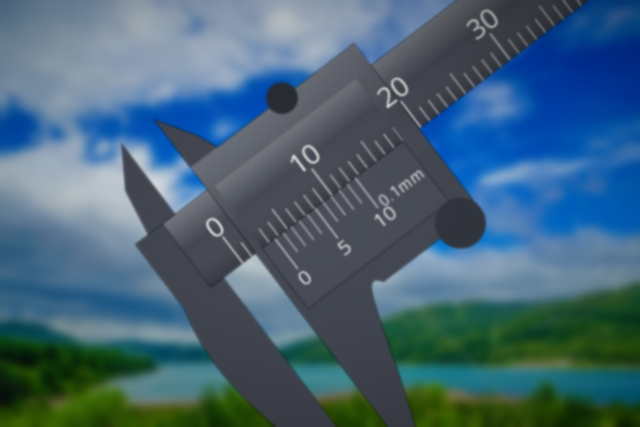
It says 3.6 mm
